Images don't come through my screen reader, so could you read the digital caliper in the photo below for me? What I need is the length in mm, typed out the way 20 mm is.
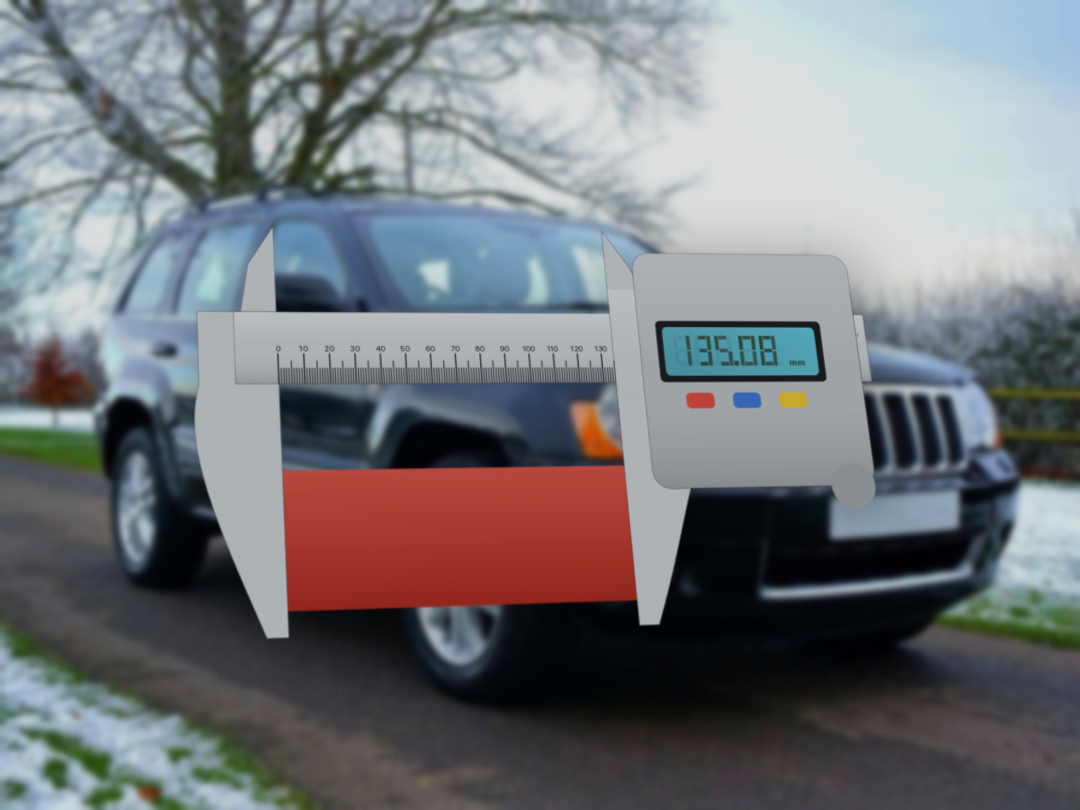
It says 135.08 mm
